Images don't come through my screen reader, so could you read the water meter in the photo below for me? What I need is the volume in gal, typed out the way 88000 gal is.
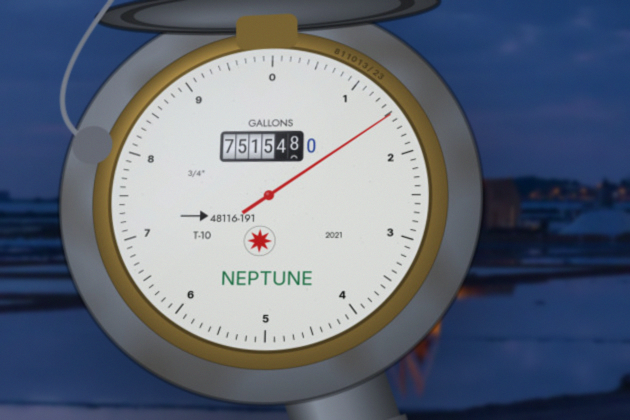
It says 7515481.5 gal
